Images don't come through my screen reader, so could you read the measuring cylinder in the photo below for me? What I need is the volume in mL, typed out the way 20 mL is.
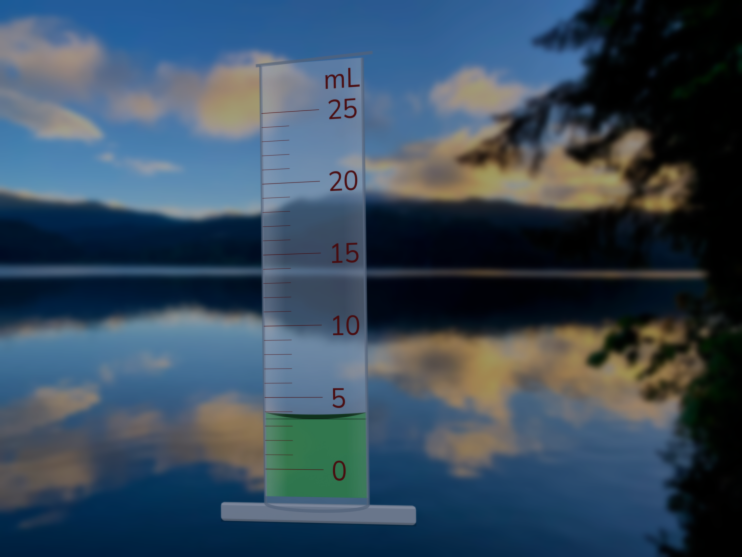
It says 3.5 mL
